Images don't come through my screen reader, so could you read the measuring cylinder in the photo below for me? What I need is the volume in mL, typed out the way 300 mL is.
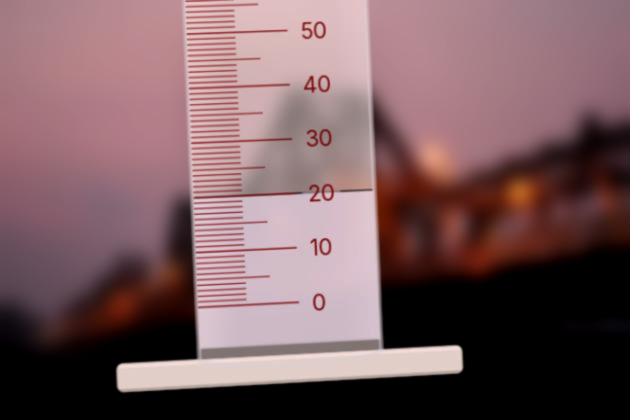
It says 20 mL
